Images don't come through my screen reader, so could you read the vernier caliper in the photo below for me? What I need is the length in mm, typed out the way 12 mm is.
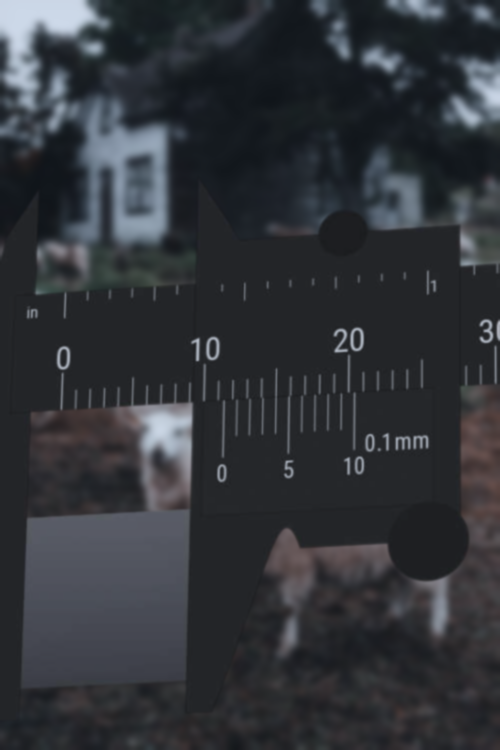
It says 11.4 mm
